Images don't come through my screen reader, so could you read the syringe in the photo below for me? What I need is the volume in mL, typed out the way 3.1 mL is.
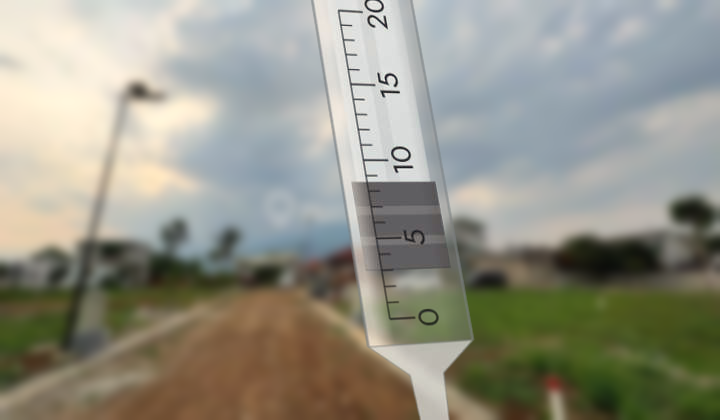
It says 3 mL
